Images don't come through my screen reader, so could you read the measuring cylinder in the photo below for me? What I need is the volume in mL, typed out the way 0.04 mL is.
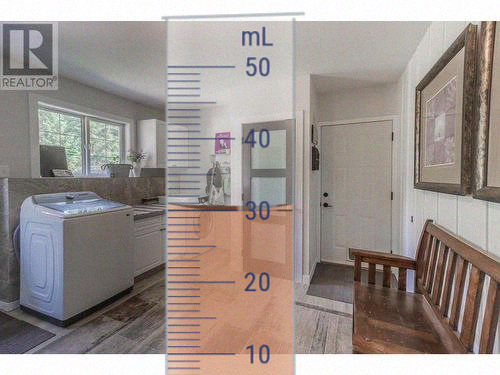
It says 30 mL
